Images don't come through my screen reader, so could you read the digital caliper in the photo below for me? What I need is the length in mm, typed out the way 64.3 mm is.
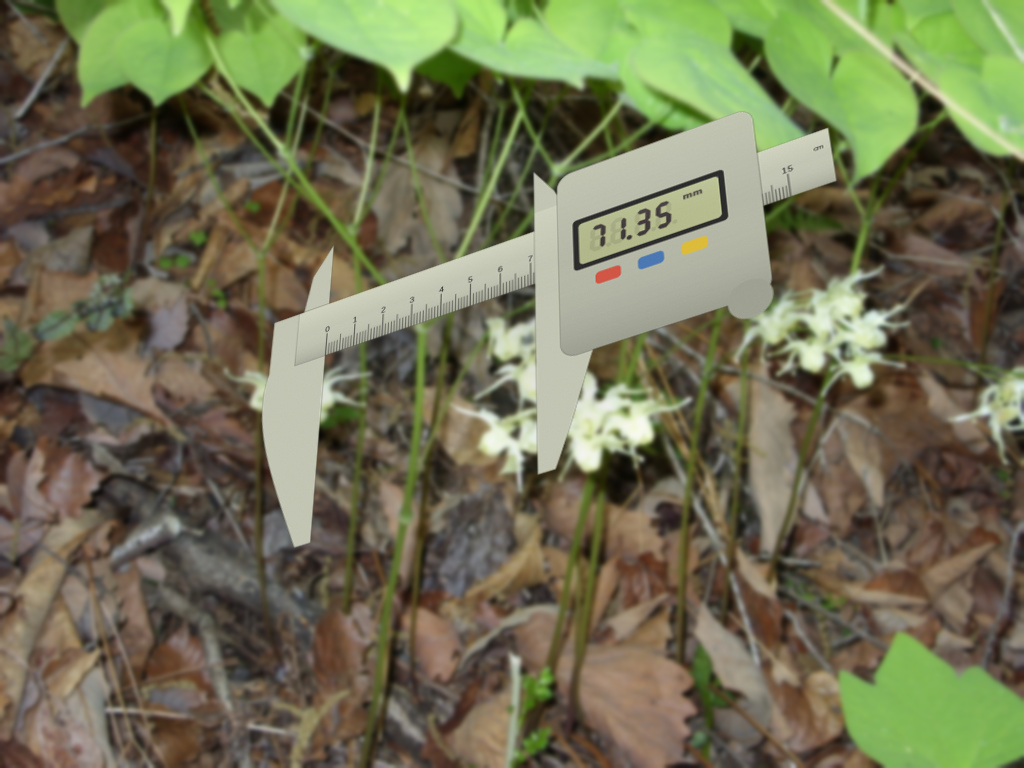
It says 71.35 mm
